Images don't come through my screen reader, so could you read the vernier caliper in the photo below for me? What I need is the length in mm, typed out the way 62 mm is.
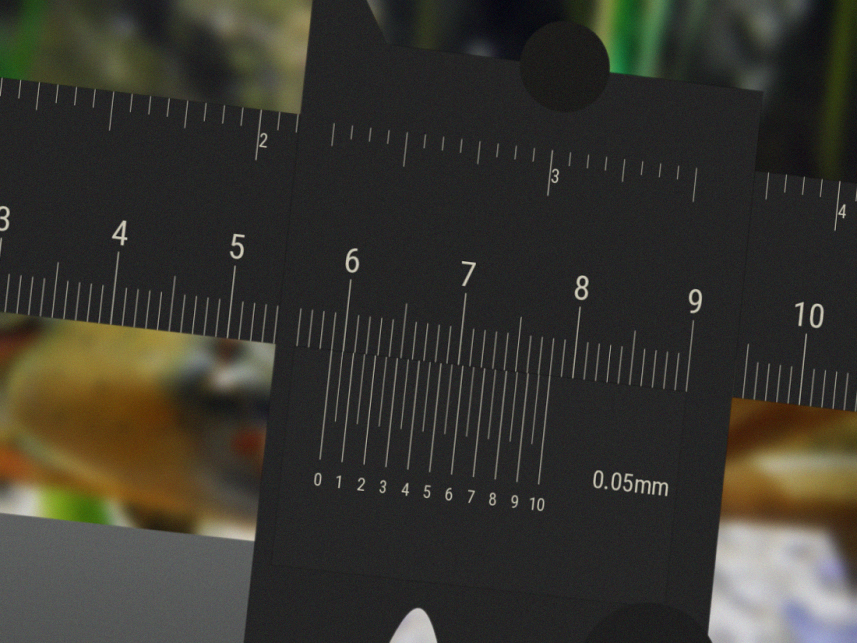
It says 59.0 mm
